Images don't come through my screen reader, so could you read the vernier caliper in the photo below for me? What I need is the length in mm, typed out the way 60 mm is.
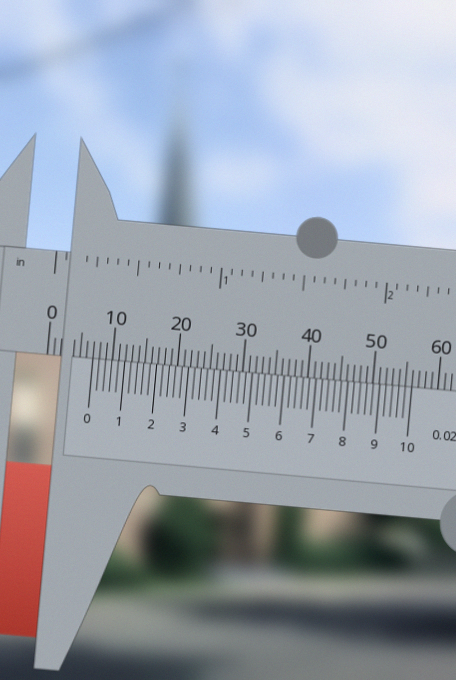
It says 7.0 mm
